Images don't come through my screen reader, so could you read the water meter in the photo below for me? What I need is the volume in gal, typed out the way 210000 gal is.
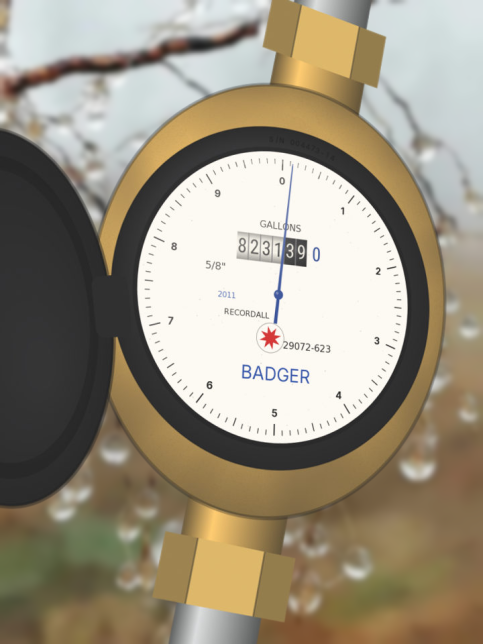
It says 8231390.1 gal
